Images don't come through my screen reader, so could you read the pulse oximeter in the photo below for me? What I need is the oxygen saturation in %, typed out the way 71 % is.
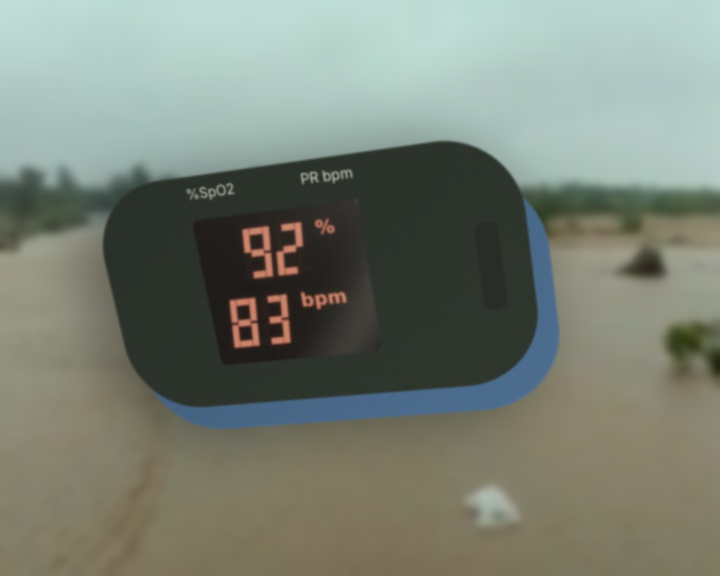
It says 92 %
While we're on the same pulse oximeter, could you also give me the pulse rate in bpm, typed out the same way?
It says 83 bpm
